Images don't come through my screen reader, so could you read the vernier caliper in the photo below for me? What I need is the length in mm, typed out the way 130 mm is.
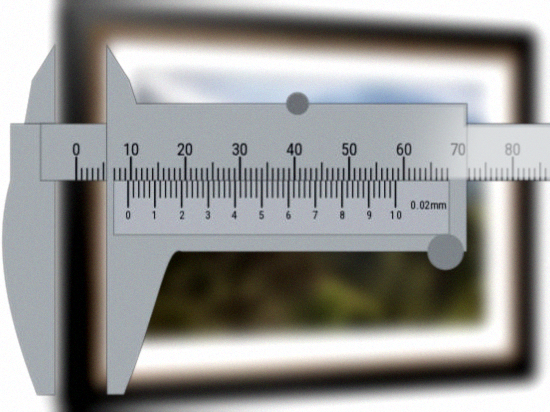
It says 9.5 mm
